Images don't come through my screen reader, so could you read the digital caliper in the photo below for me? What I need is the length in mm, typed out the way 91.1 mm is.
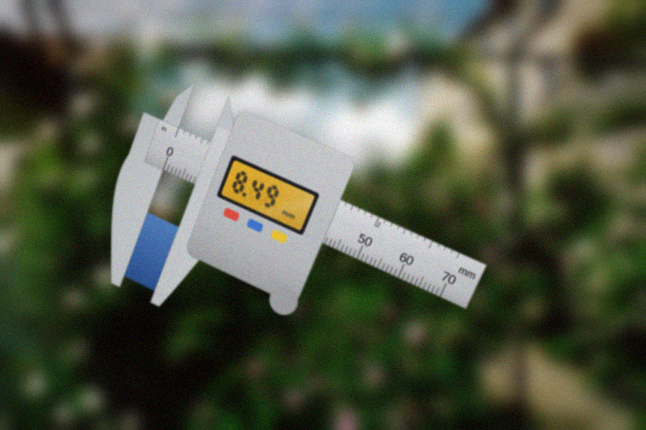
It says 8.49 mm
